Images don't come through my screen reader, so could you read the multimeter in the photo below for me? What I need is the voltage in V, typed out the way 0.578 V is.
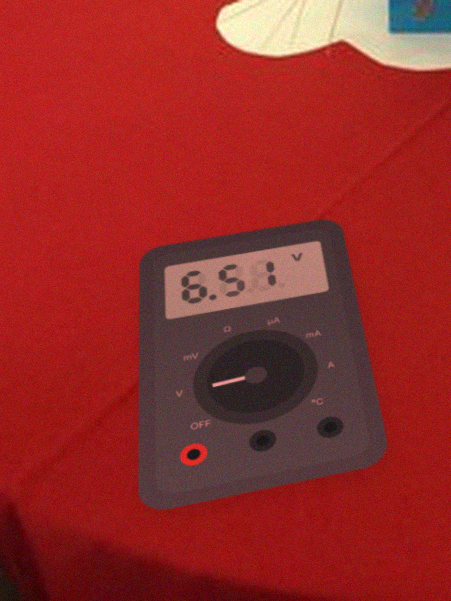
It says 6.51 V
